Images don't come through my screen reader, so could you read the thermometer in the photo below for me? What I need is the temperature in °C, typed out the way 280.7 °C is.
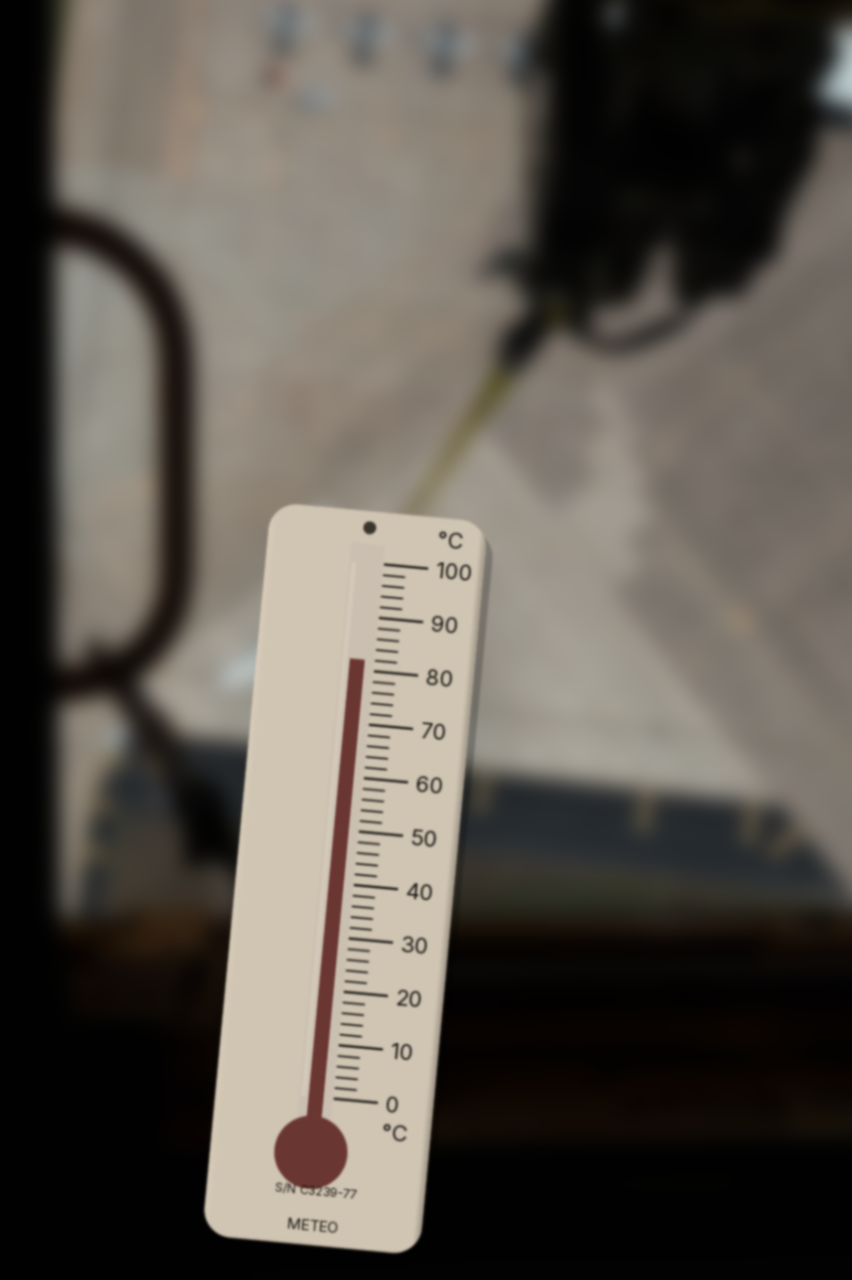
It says 82 °C
